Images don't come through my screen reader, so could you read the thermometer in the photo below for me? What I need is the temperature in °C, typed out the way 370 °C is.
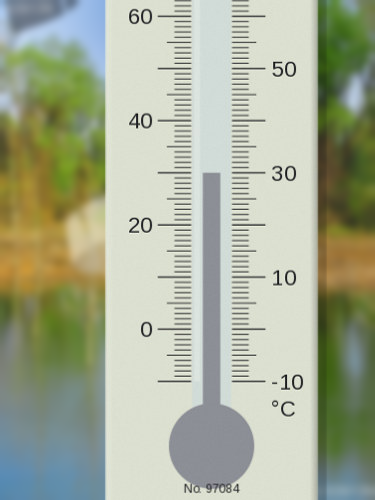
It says 30 °C
